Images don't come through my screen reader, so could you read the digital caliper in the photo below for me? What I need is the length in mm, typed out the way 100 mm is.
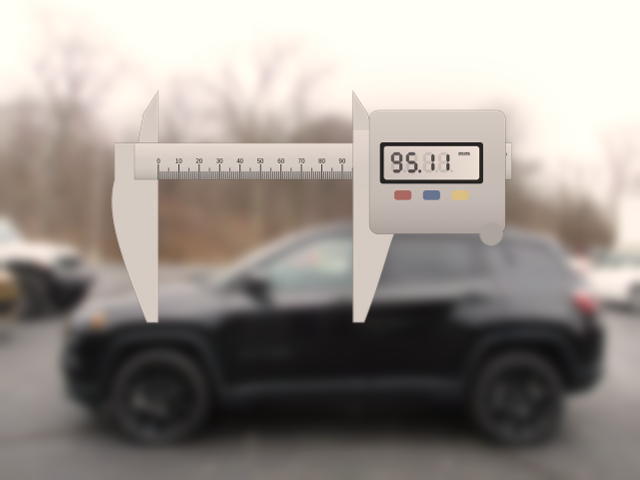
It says 95.11 mm
